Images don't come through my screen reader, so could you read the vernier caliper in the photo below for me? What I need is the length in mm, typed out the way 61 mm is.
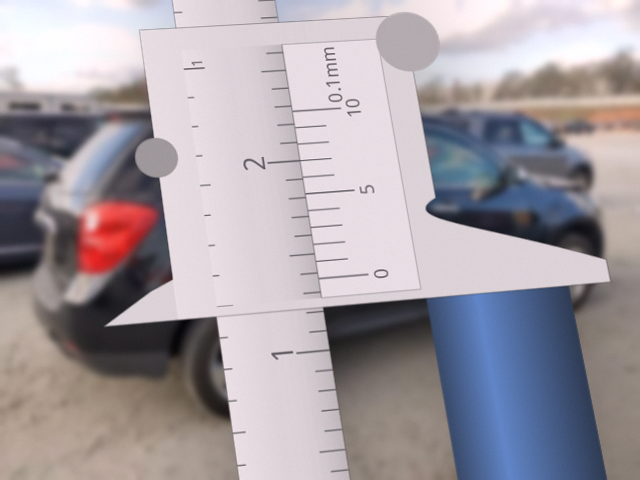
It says 13.7 mm
